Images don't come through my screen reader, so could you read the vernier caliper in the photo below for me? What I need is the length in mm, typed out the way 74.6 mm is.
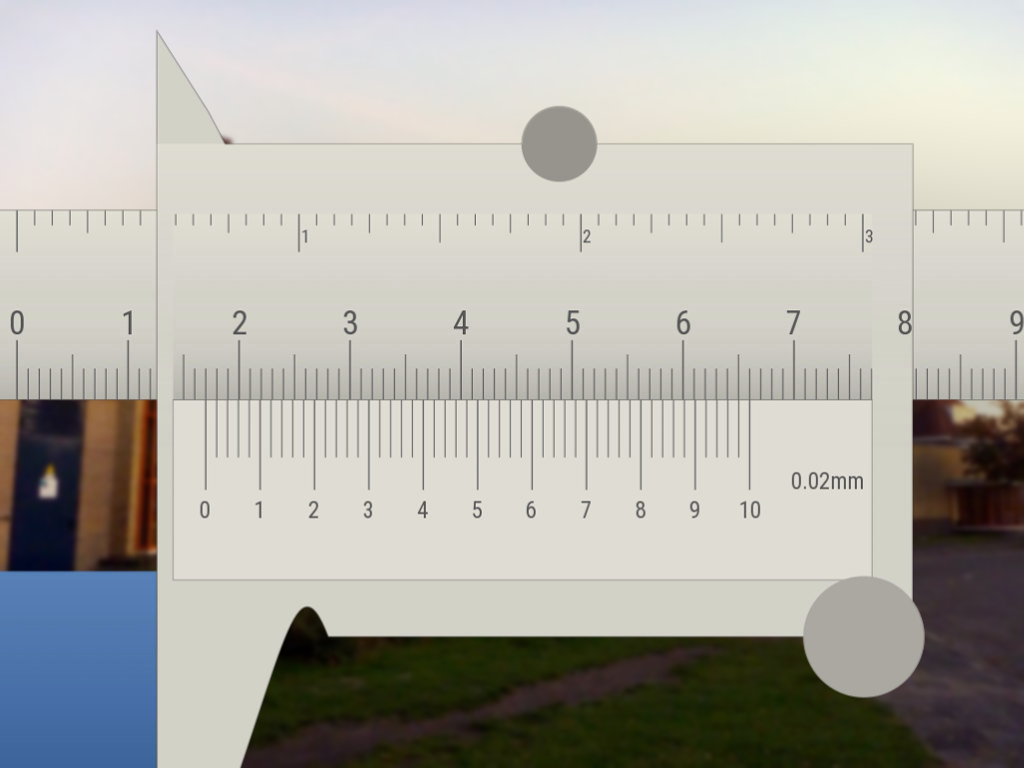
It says 17.0 mm
